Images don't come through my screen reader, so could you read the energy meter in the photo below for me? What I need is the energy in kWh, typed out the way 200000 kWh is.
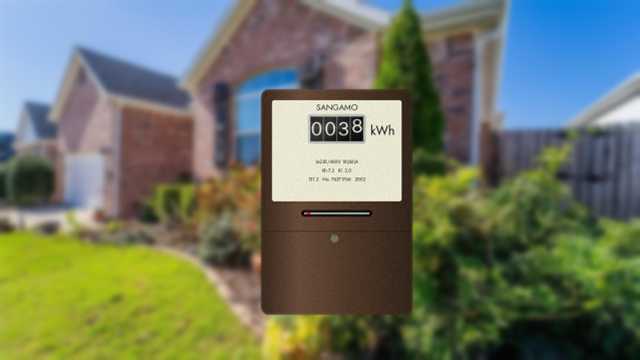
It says 38 kWh
